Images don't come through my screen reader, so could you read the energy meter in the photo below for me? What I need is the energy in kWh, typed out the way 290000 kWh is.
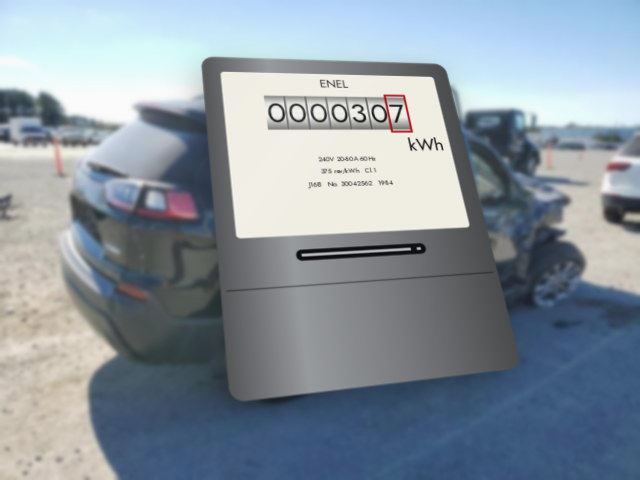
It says 30.7 kWh
